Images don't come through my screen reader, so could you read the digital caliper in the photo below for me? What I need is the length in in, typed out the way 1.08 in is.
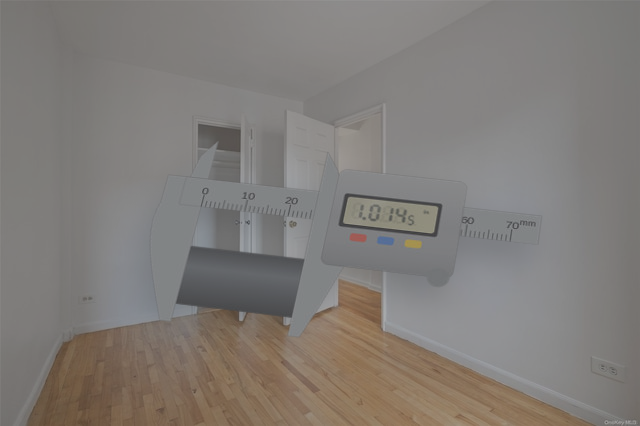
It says 1.0145 in
